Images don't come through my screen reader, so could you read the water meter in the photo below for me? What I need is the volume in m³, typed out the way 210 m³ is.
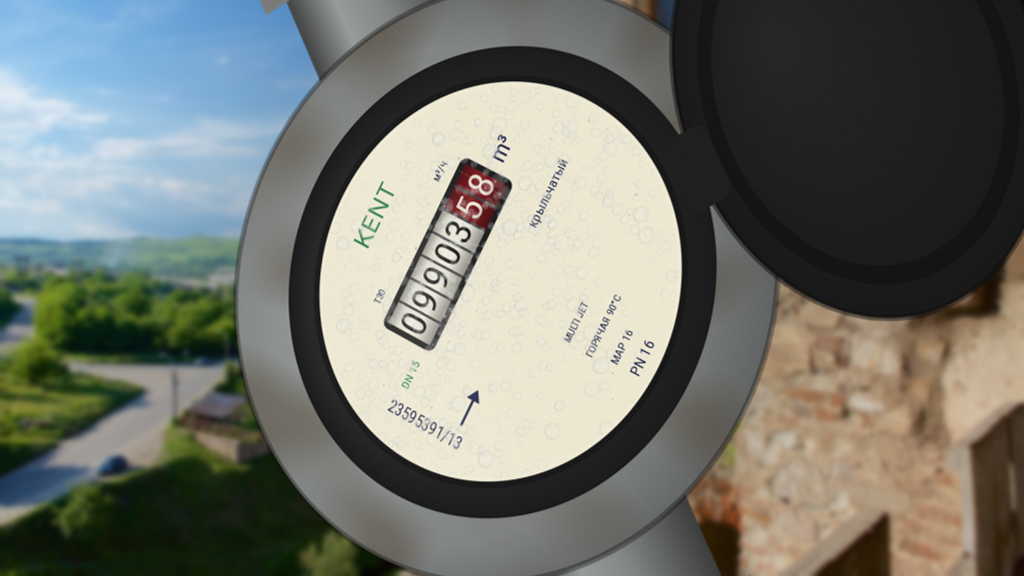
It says 9903.58 m³
